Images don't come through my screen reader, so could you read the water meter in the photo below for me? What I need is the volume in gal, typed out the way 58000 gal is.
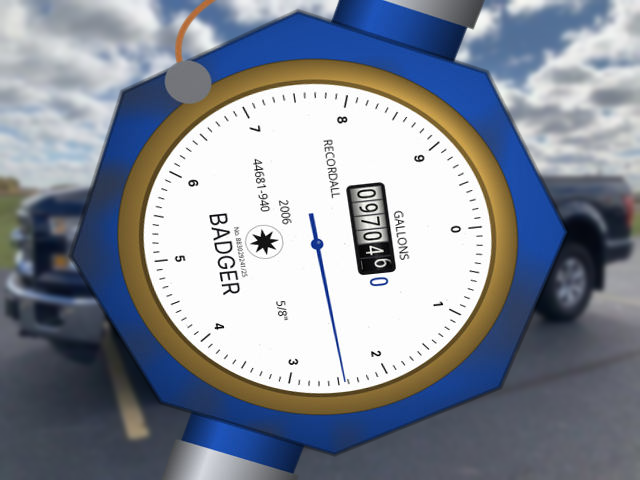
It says 970462.4 gal
